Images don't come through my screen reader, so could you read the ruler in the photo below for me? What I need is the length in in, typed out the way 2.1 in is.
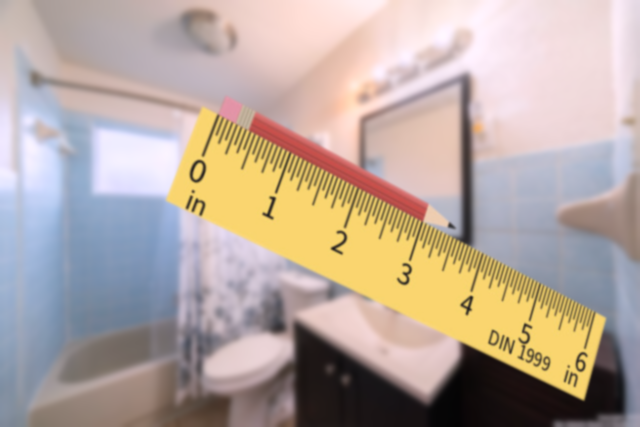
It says 3.5 in
